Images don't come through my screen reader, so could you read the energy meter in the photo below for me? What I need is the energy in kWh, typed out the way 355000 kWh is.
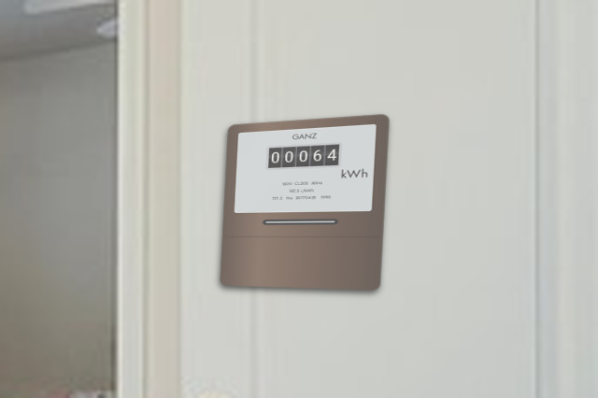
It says 64 kWh
